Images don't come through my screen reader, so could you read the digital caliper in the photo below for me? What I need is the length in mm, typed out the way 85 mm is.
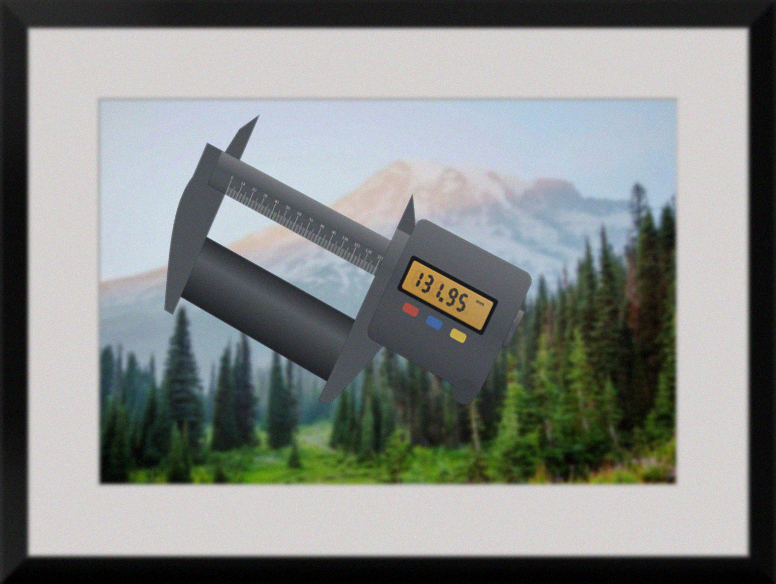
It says 131.95 mm
